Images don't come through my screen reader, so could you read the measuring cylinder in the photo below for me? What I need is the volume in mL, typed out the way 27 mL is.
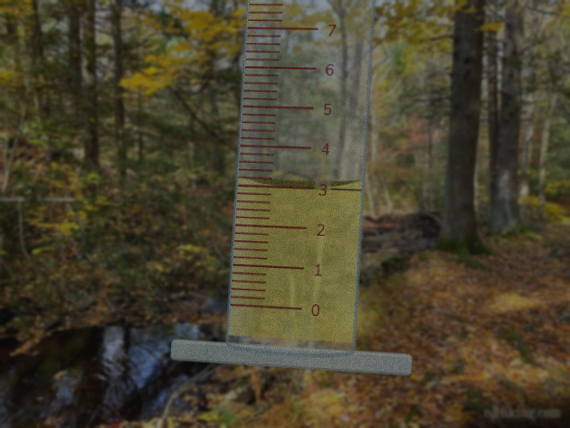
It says 3 mL
